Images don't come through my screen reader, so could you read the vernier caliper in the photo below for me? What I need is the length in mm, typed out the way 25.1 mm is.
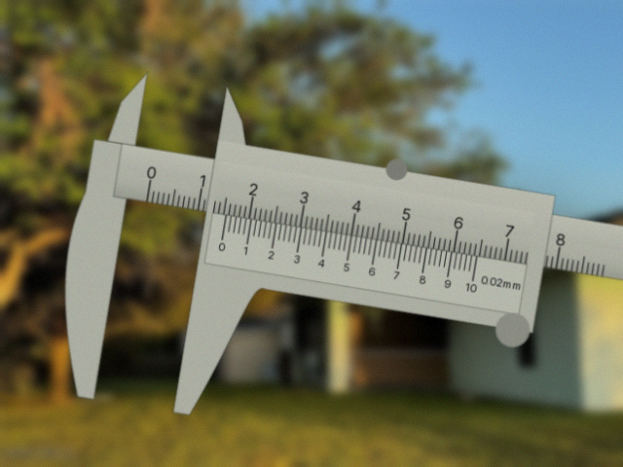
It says 15.5 mm
